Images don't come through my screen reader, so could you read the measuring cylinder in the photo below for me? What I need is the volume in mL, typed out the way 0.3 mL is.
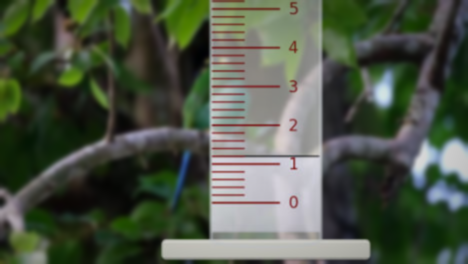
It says 1.2 mL
